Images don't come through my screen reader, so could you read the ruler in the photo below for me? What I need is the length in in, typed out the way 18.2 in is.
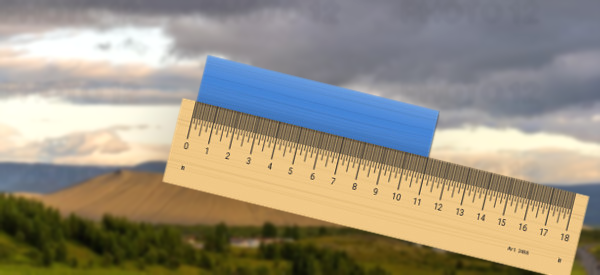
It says 11 in
